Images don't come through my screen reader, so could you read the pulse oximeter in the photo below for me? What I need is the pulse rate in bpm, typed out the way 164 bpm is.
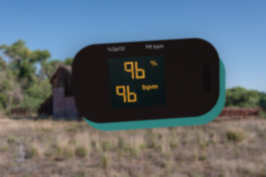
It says 96 bpm
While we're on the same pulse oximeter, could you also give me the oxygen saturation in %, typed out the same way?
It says 96 %
